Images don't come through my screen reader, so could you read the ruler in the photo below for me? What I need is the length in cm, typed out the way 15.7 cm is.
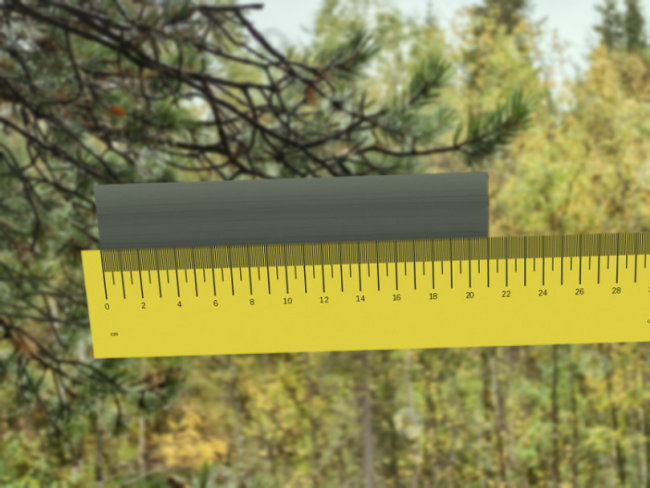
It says 21 cm
